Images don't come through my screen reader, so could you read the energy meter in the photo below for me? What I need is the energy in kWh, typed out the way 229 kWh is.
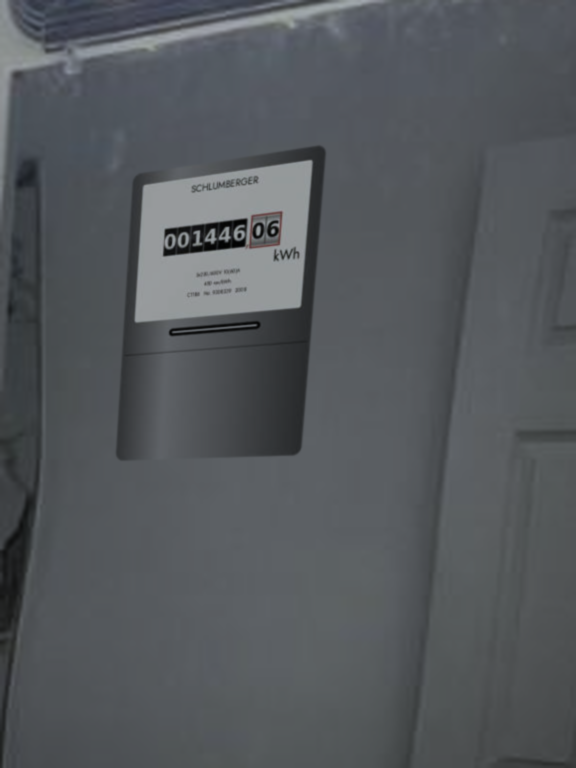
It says 1446.06 kWh
